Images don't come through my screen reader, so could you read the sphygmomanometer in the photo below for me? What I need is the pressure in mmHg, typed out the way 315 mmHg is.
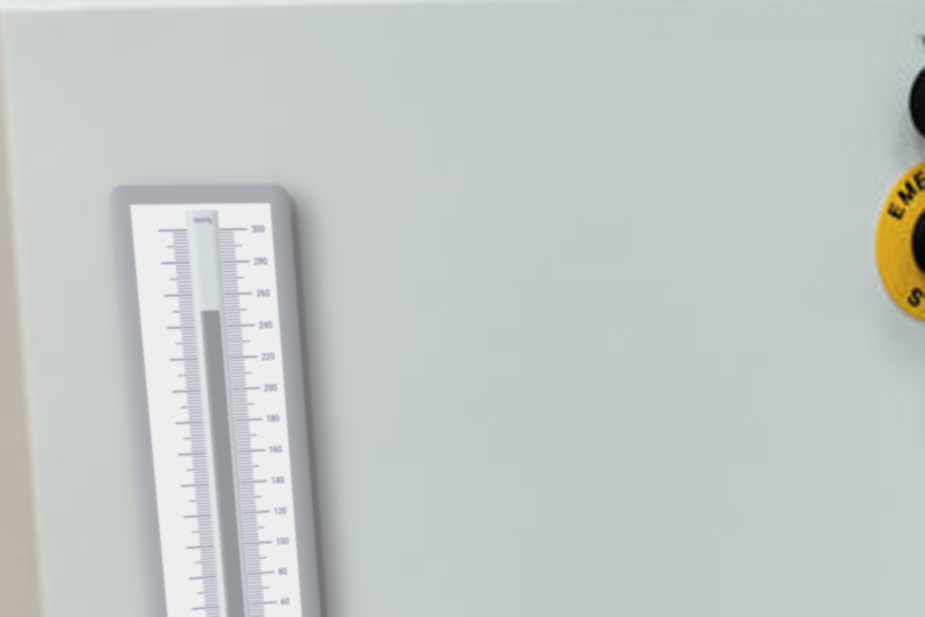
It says 250 mmHg
